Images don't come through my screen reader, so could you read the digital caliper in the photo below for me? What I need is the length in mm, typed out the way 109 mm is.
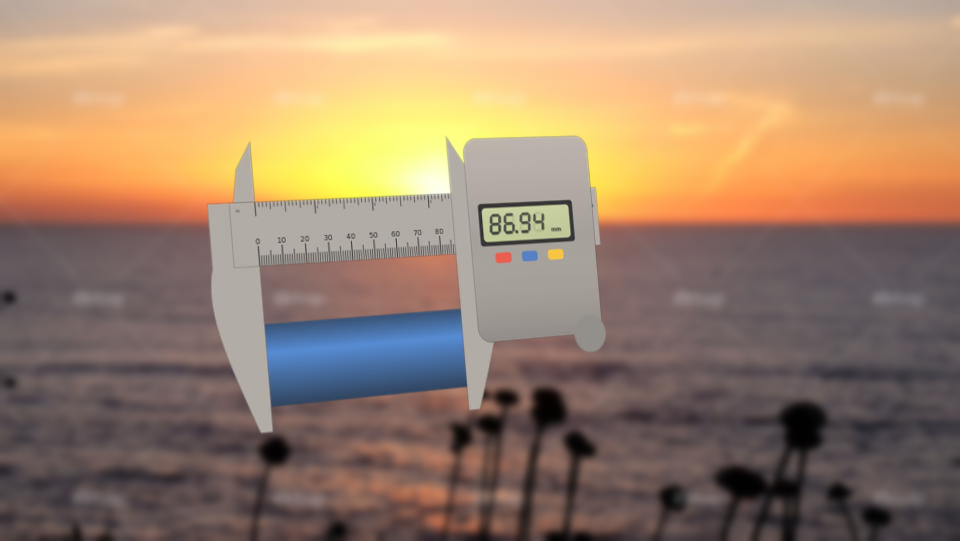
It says 86.94 mm
